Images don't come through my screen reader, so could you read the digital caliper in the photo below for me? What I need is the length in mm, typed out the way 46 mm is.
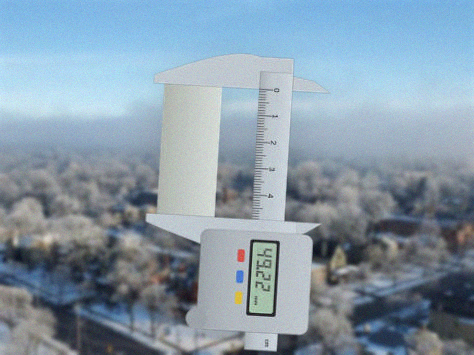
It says 49.22 mm
